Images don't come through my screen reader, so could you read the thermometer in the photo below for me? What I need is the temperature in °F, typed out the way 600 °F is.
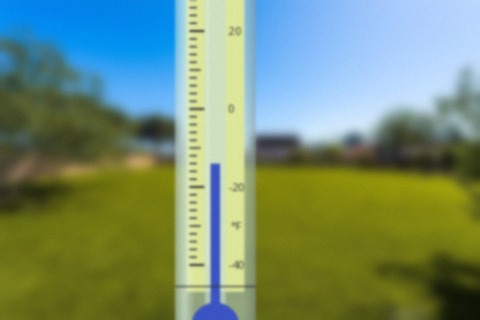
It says -14 °F
